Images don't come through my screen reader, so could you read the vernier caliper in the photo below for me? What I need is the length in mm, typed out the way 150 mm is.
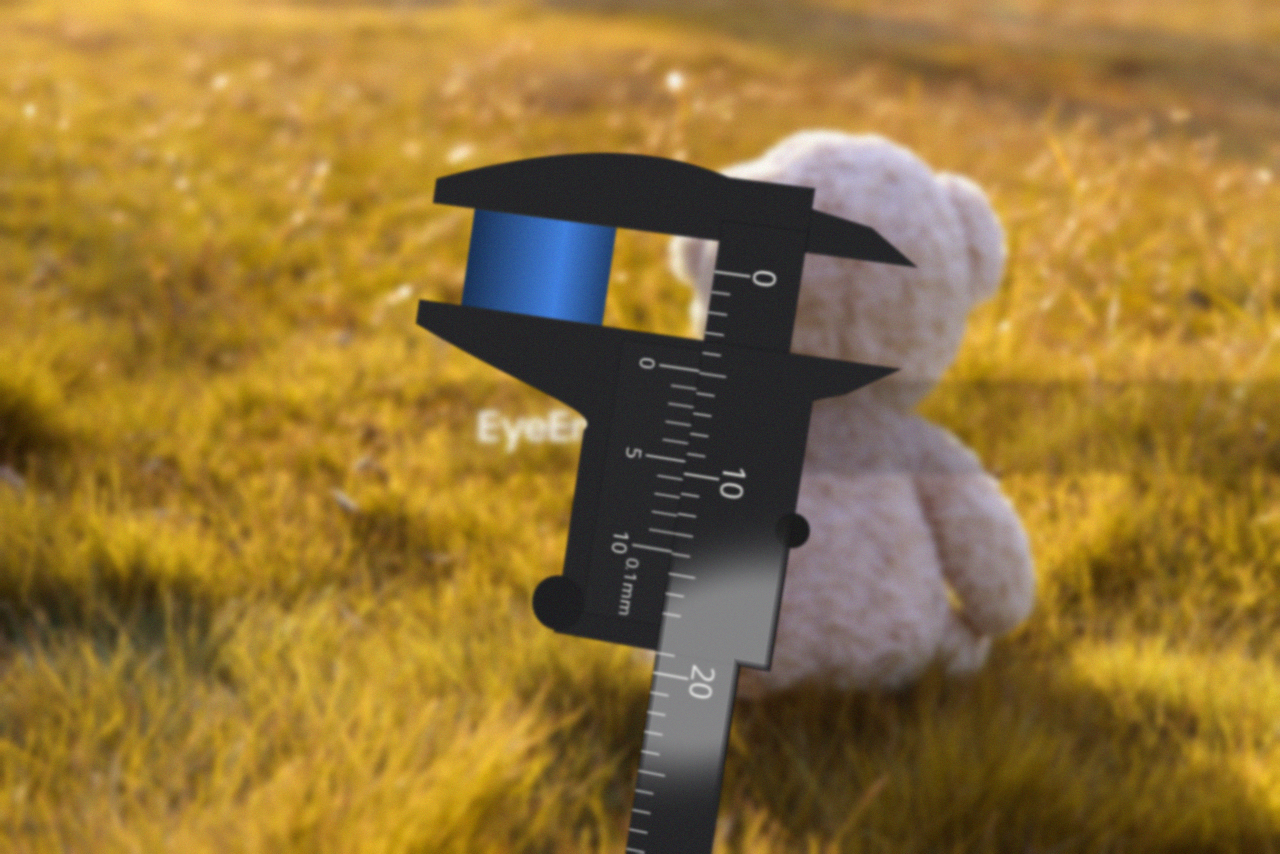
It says 4.9 mm
